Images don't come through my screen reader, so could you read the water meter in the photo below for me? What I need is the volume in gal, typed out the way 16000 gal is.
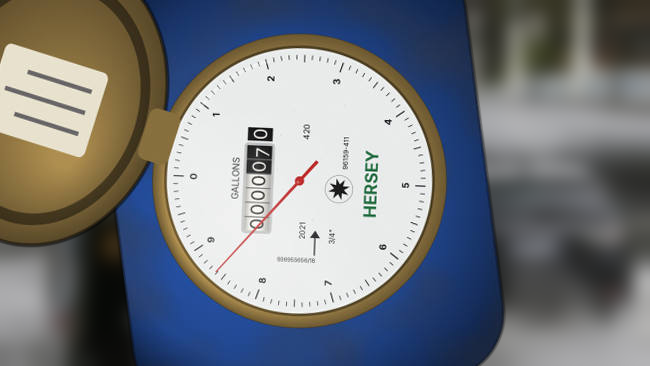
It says 68.6 gal
